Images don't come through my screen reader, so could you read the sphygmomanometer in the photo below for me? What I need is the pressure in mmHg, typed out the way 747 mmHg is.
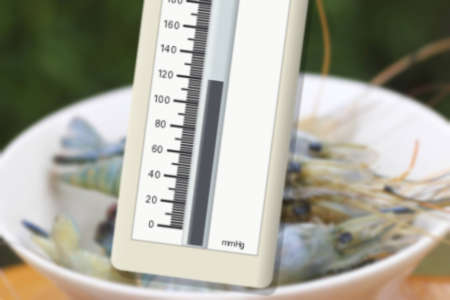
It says 120 mmHg
